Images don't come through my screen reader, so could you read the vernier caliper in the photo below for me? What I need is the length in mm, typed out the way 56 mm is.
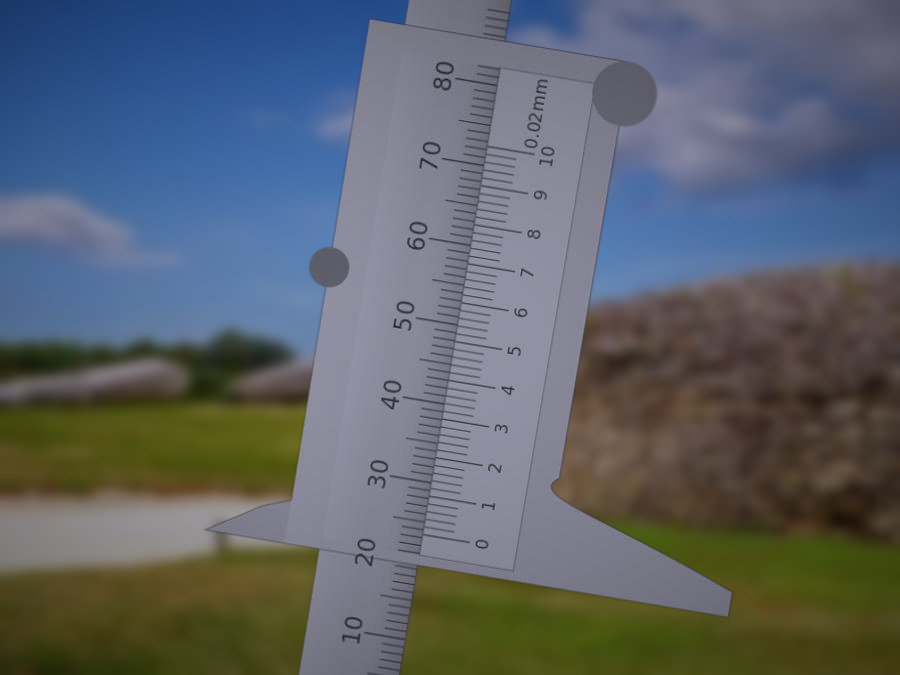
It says 23.4 mm
